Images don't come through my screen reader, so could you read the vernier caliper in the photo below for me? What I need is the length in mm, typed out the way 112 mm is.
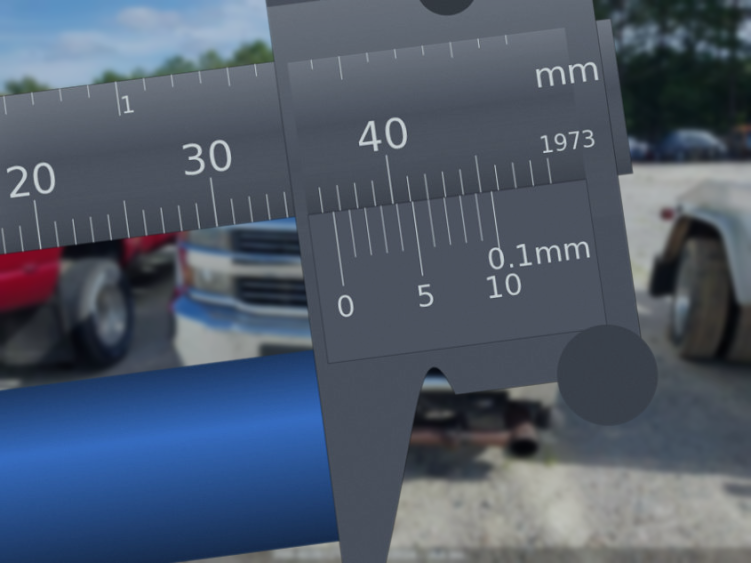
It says 36.6 mm
